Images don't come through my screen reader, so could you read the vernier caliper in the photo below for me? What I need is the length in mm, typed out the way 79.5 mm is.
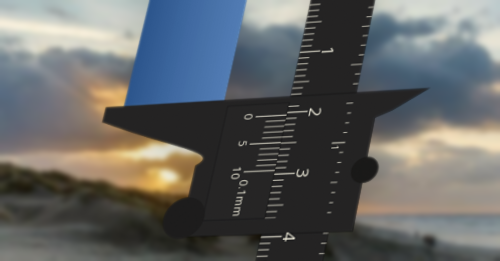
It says 20.4 mm
